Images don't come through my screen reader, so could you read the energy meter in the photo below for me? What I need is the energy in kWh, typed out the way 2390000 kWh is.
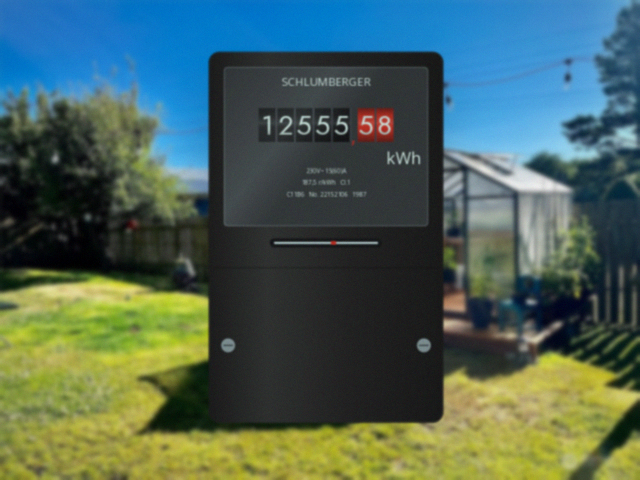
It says 12555.58 kWh
